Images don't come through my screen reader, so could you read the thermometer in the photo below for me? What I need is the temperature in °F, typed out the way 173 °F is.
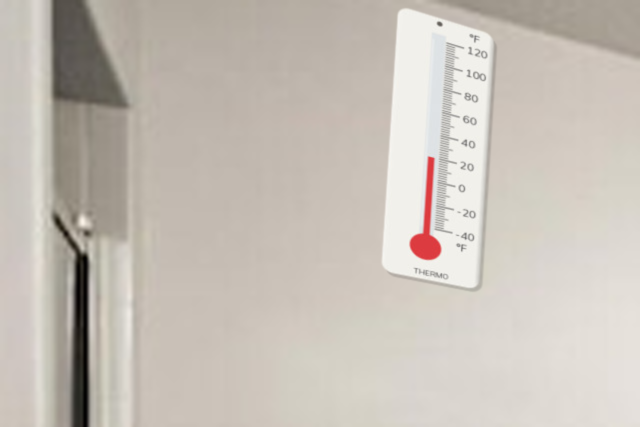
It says 20 °F
